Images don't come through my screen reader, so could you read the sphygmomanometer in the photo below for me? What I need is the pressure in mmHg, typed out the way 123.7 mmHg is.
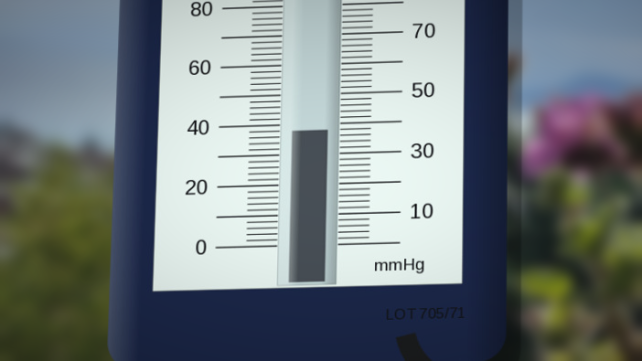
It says 38 mmHg
